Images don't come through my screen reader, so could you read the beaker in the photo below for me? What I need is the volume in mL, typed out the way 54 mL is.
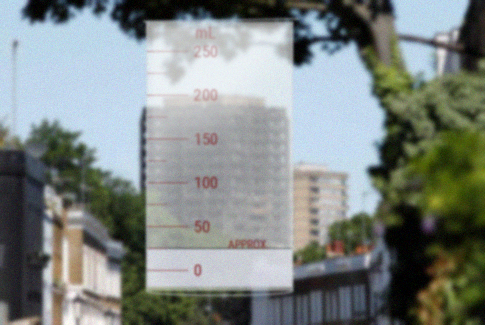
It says 25 mL
